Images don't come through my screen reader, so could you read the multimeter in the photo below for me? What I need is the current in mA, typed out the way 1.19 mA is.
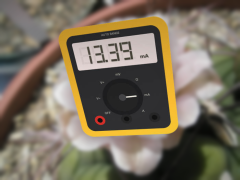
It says 13.39 mA
